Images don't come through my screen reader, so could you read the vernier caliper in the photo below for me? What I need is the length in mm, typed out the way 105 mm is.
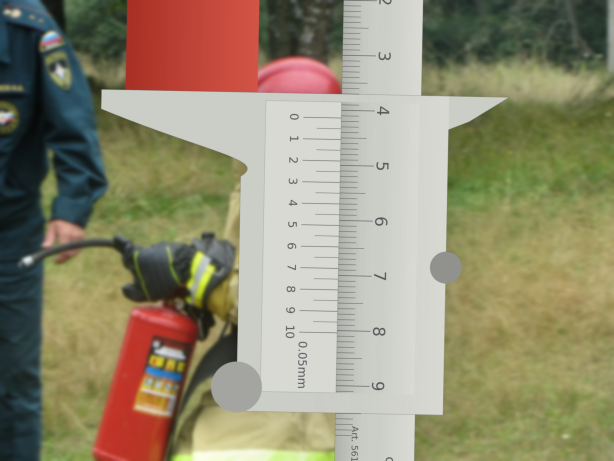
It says 41.4 mm
